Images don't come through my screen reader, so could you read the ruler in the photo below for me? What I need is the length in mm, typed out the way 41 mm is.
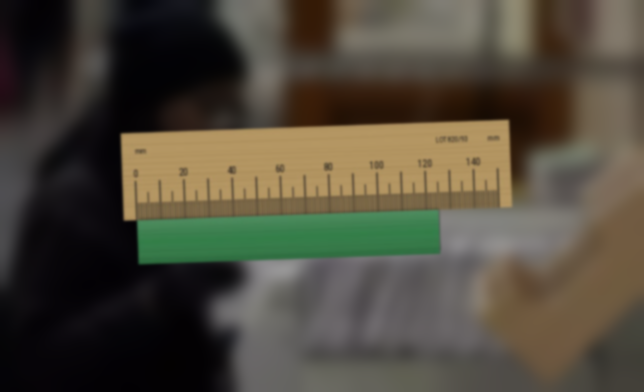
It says 125 mm
